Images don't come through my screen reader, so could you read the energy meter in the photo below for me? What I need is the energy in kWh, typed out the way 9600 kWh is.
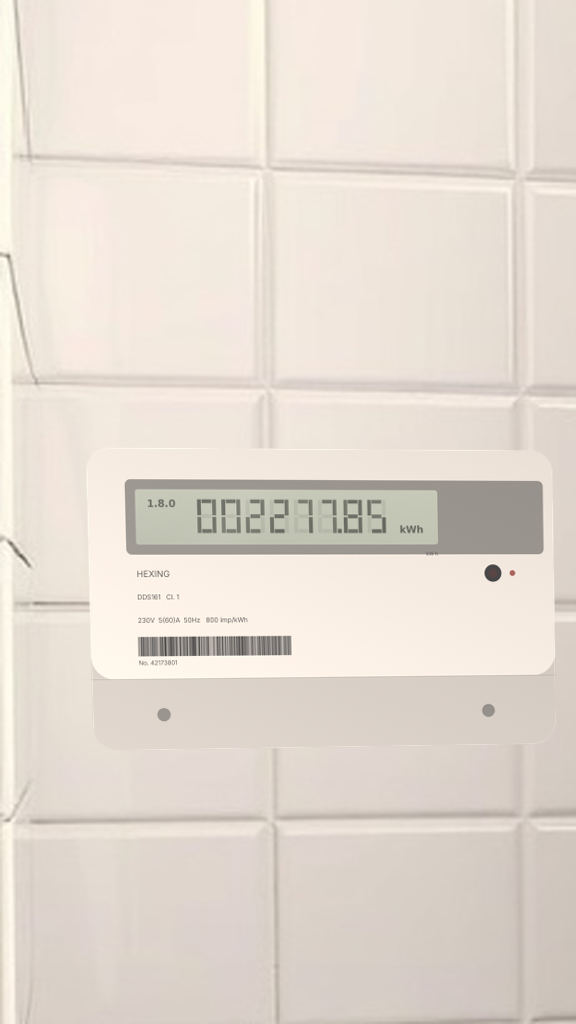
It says 2277.85 kWh
